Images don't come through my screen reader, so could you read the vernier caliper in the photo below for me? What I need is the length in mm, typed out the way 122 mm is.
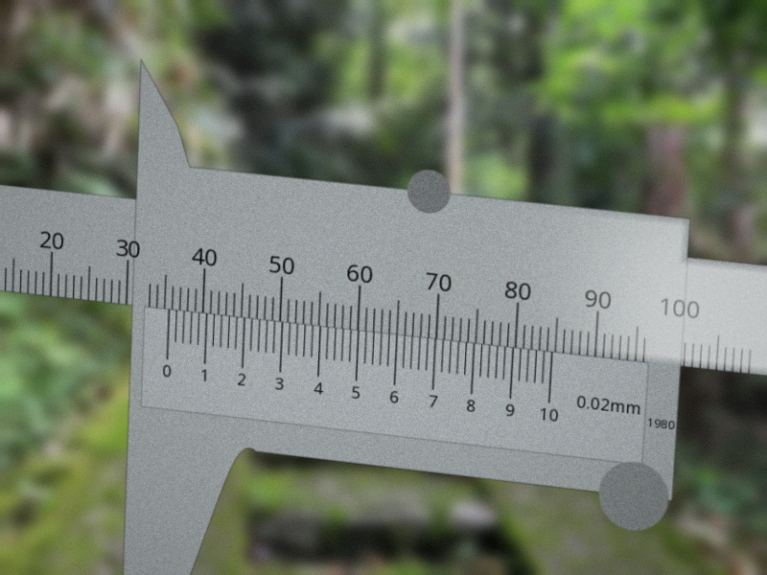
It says 35.6 mm
